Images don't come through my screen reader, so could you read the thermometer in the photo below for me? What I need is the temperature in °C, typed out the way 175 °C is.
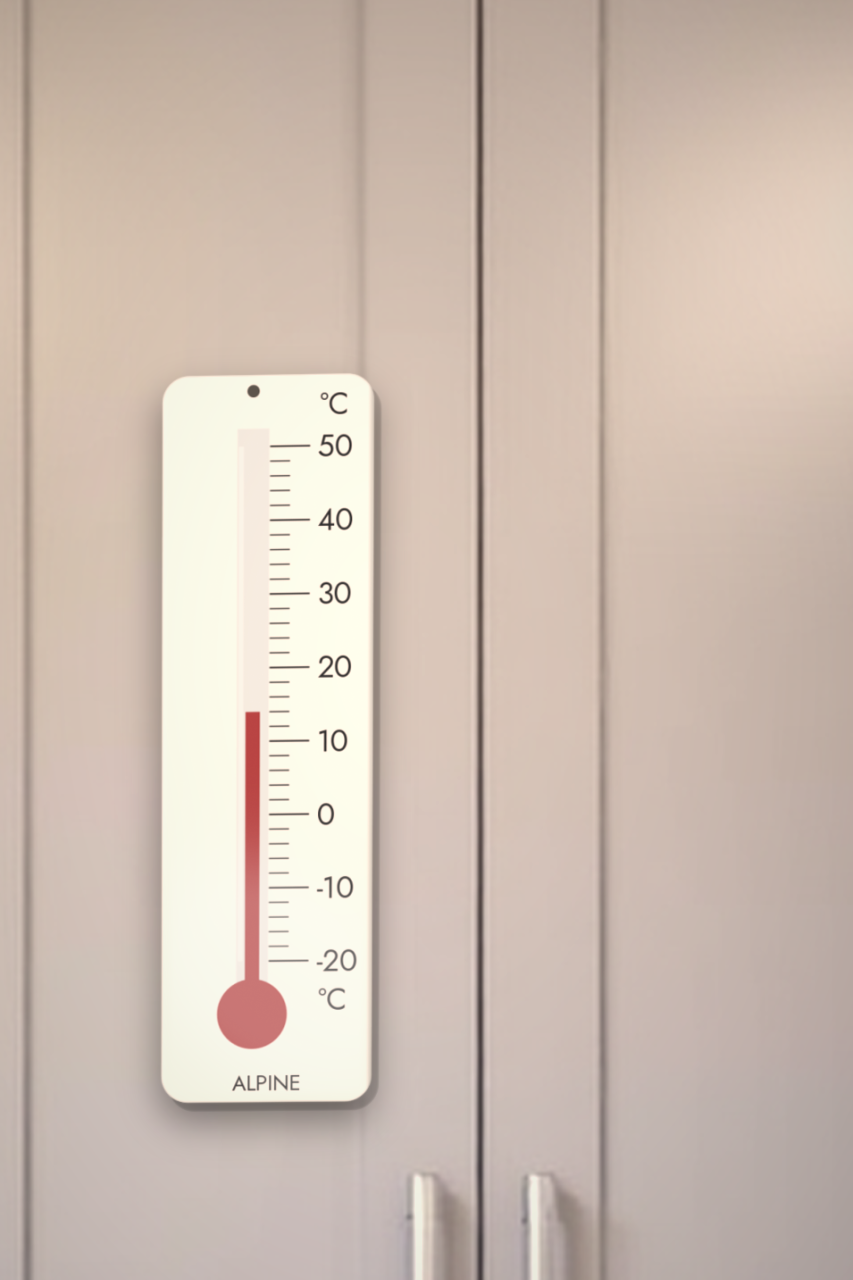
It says 14 °C
